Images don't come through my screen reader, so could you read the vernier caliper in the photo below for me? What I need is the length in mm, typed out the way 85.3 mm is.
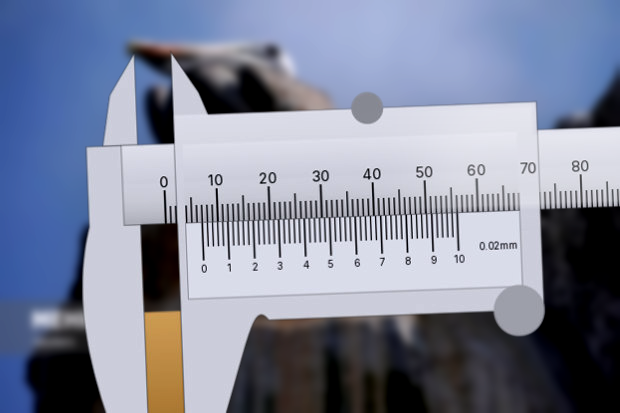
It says 7.0 mm
